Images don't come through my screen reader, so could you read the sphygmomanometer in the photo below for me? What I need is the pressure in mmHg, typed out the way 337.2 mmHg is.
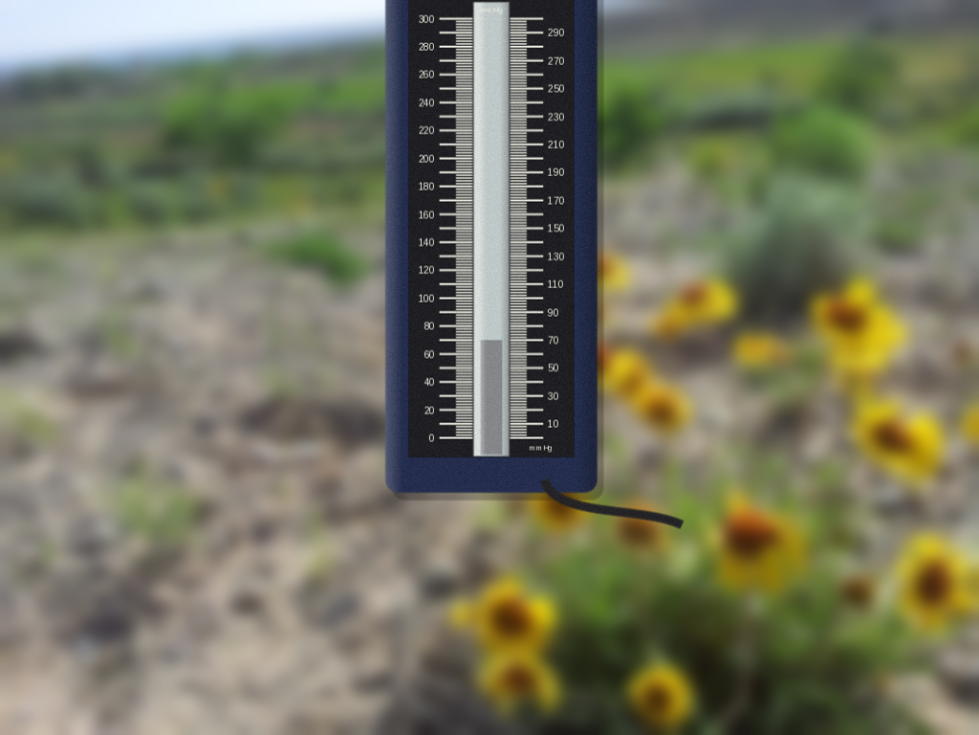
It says 70 mmHg
